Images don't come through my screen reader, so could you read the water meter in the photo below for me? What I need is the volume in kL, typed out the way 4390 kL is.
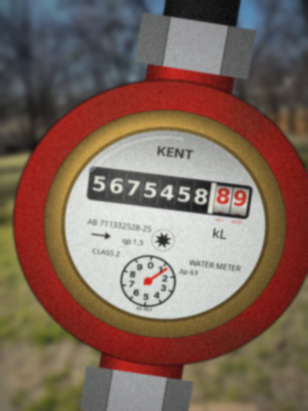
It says 5675458.891 kL
